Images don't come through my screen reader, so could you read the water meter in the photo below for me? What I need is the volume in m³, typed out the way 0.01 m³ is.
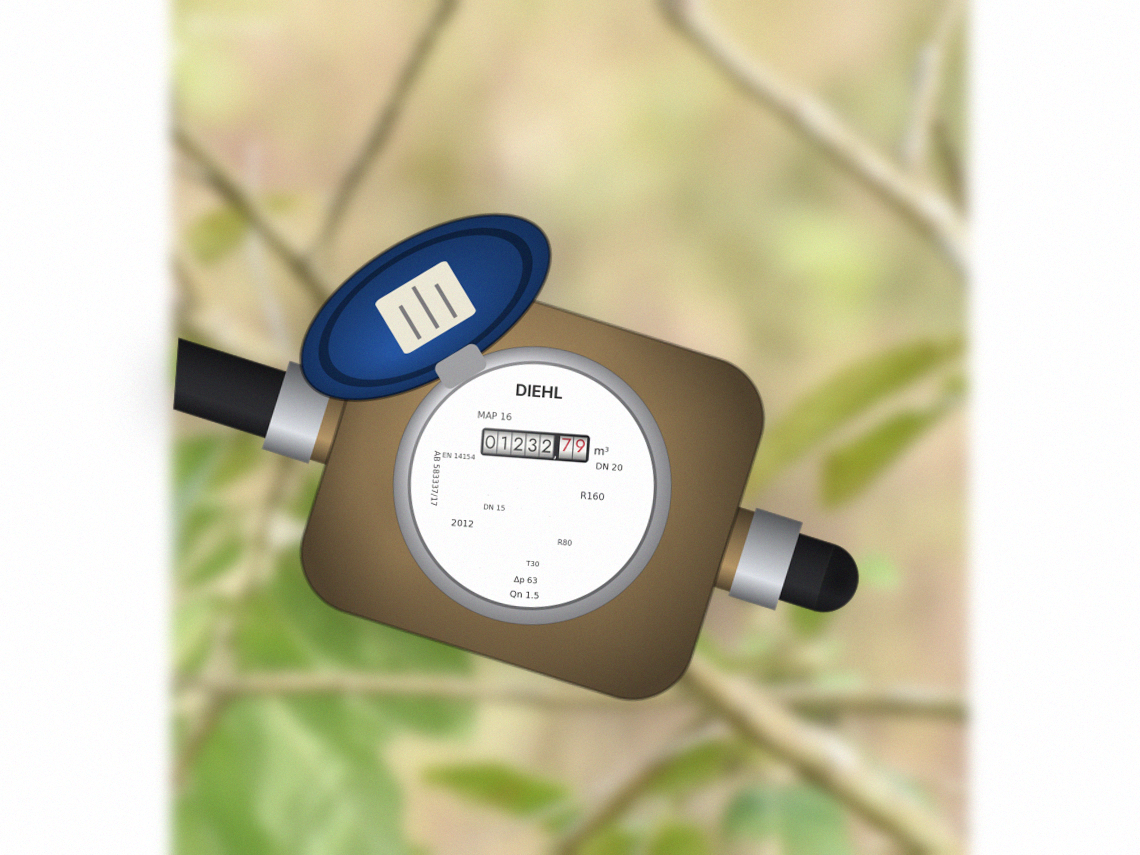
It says 1232.79 m³
